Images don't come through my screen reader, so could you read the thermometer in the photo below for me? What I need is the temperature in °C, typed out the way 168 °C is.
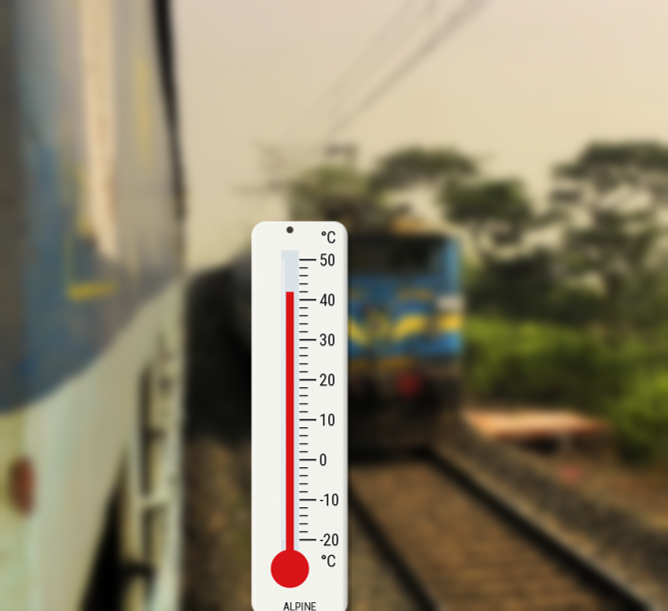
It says 42 °C
